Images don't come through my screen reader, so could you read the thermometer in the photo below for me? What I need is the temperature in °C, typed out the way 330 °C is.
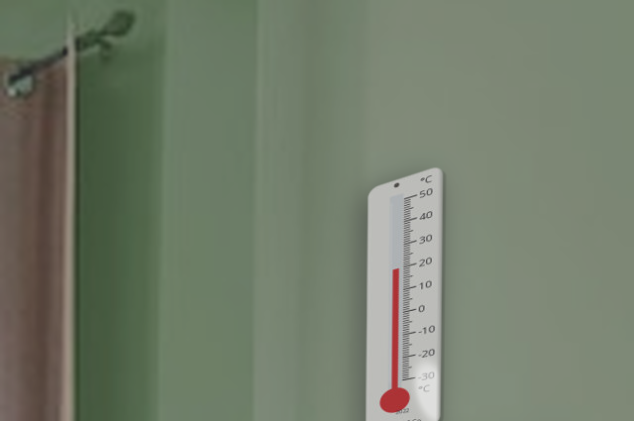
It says 20 °C
